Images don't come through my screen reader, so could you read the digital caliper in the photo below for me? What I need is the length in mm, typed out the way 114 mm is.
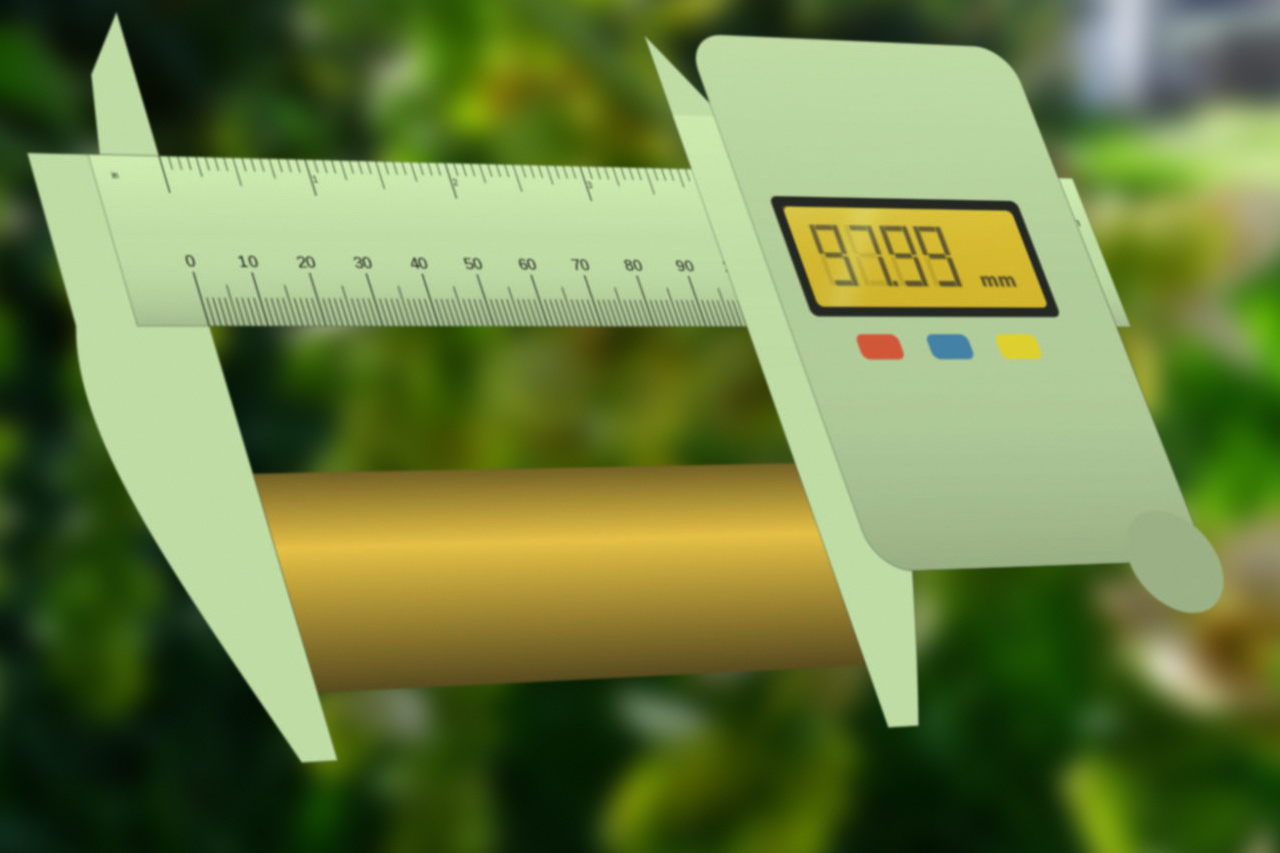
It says 97.99 mm
